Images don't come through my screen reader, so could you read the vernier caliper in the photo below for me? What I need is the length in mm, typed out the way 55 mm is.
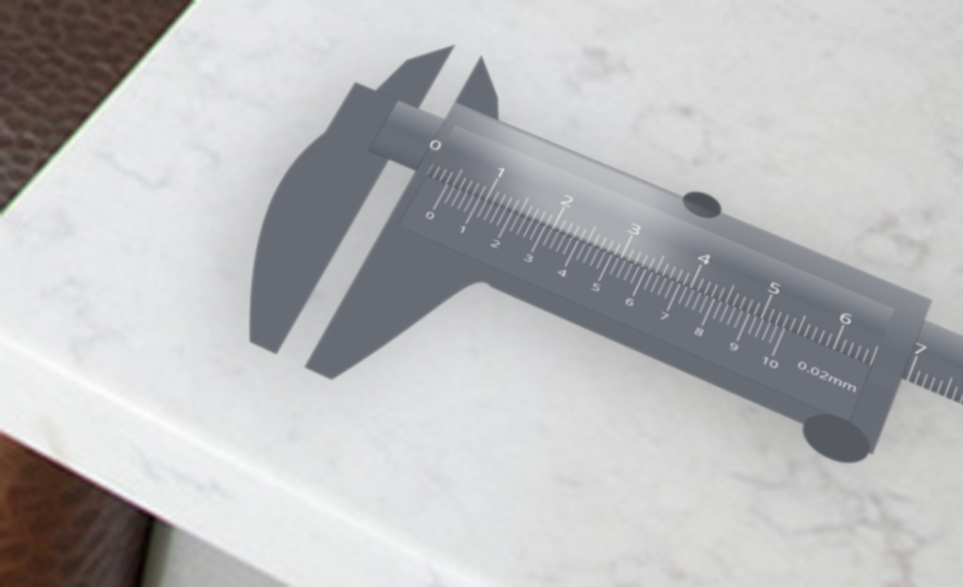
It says 4.2 mm
